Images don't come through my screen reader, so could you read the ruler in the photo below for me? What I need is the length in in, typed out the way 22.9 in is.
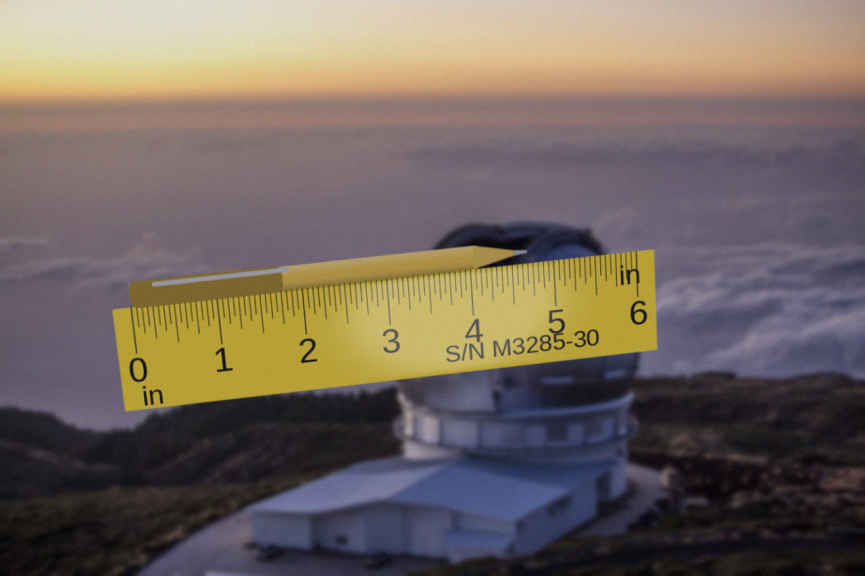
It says 4.6875 in
